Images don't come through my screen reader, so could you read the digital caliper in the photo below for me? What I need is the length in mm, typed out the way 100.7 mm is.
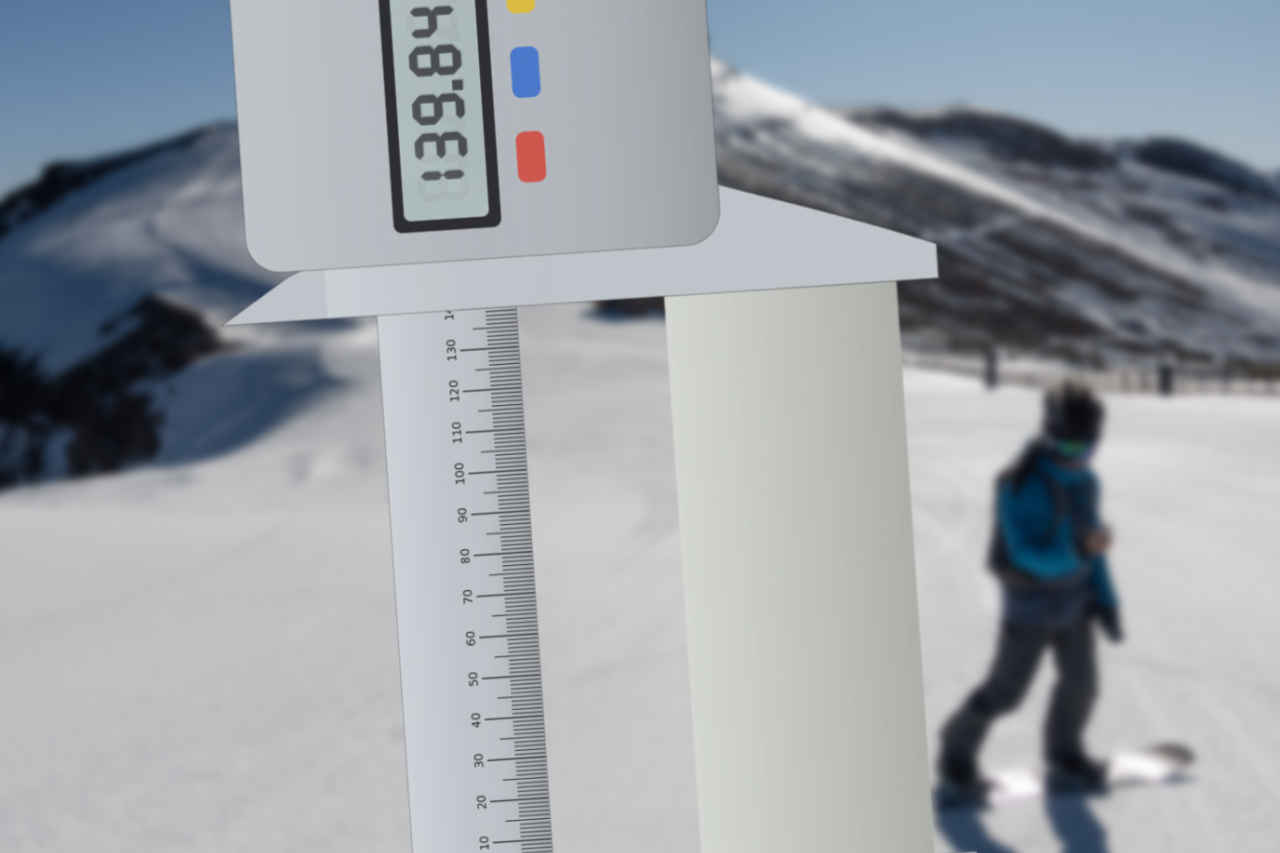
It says 139.84 mm
